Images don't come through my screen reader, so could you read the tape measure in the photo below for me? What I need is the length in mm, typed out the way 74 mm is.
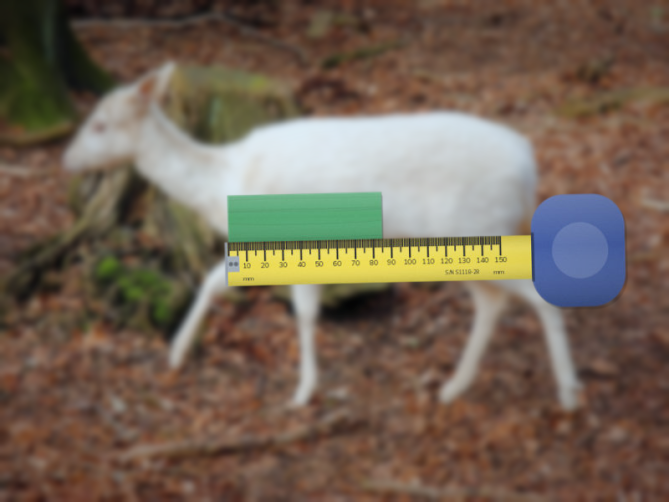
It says 85 mm
